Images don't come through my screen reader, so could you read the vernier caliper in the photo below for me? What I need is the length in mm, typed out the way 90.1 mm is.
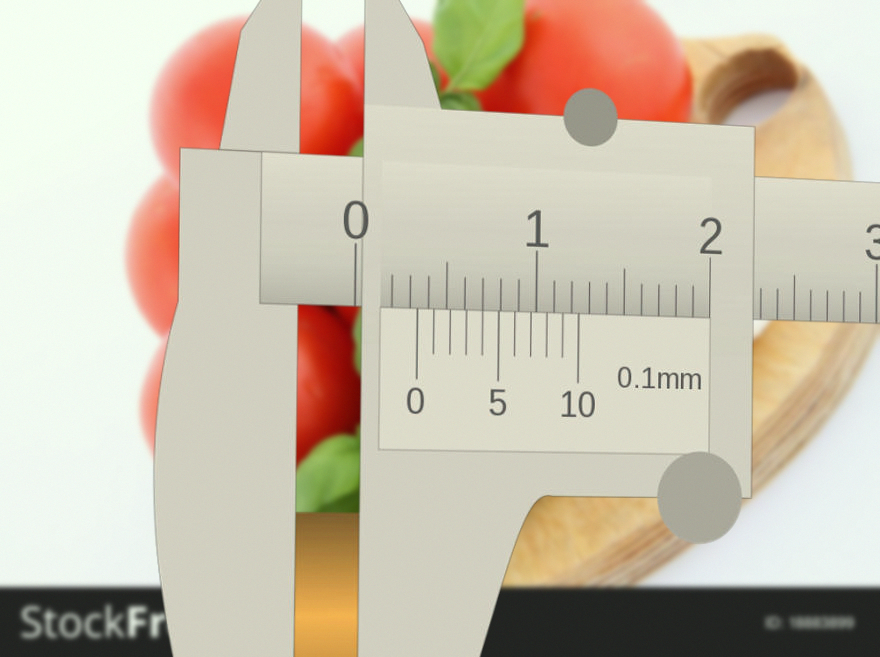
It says 3.4 mm
